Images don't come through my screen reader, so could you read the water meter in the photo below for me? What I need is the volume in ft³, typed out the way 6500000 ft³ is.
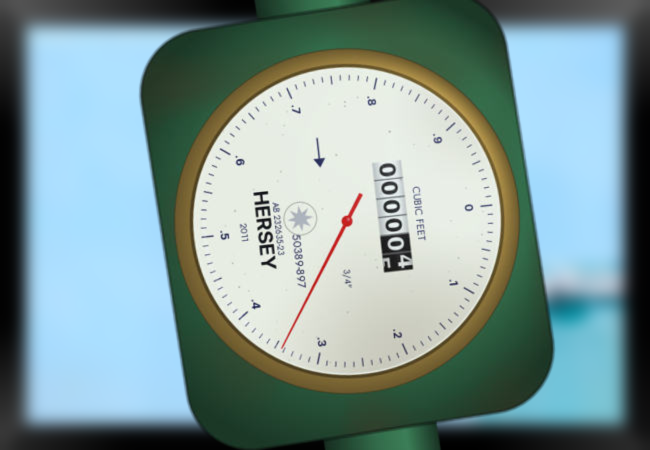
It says 4.34 ft³
